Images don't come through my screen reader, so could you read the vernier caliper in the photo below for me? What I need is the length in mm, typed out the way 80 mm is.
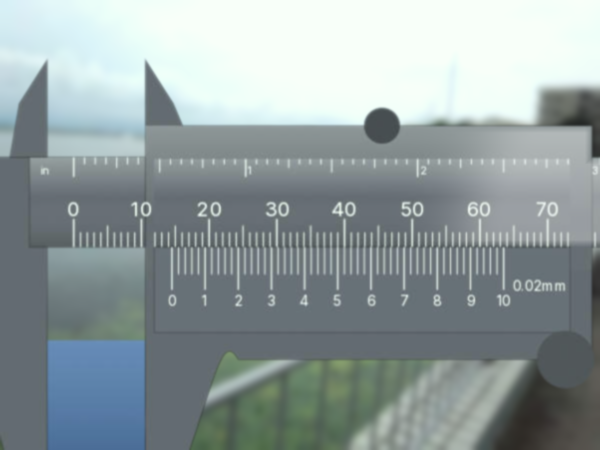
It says 14.5 mm
